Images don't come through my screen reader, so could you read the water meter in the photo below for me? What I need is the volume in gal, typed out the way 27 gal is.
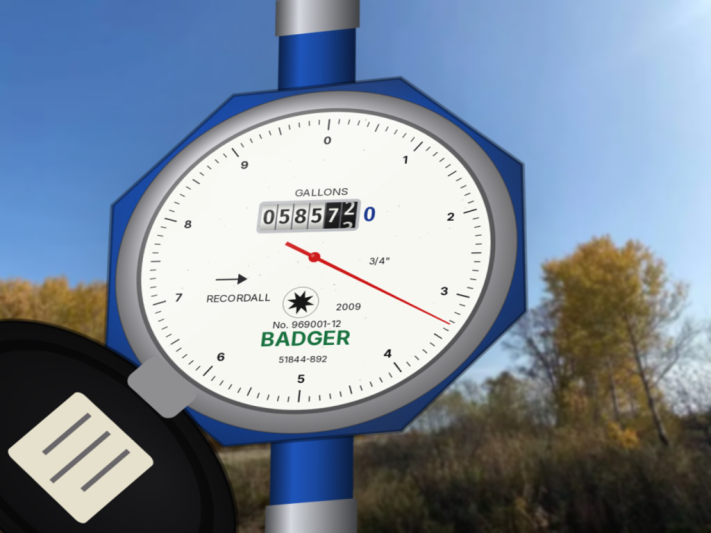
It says 585723.3 gal
